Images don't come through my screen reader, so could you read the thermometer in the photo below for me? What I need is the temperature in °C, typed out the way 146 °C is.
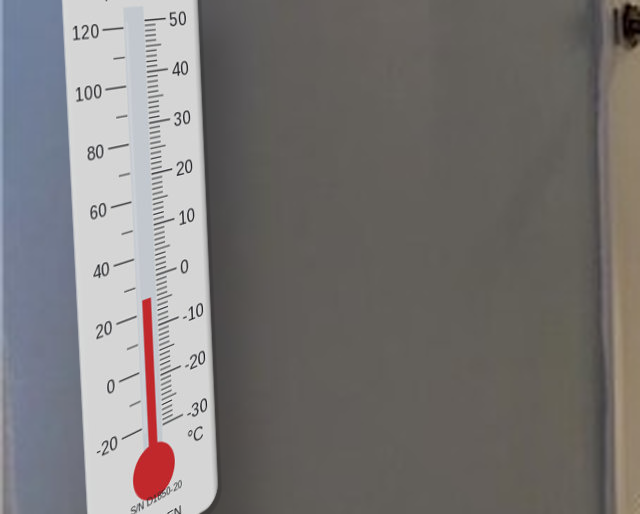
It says -4 °C
